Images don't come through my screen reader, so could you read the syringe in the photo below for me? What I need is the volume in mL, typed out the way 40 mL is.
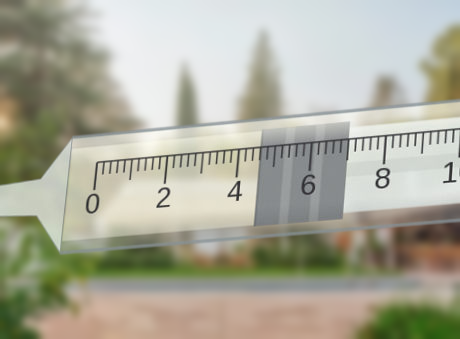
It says 4.6 mL
